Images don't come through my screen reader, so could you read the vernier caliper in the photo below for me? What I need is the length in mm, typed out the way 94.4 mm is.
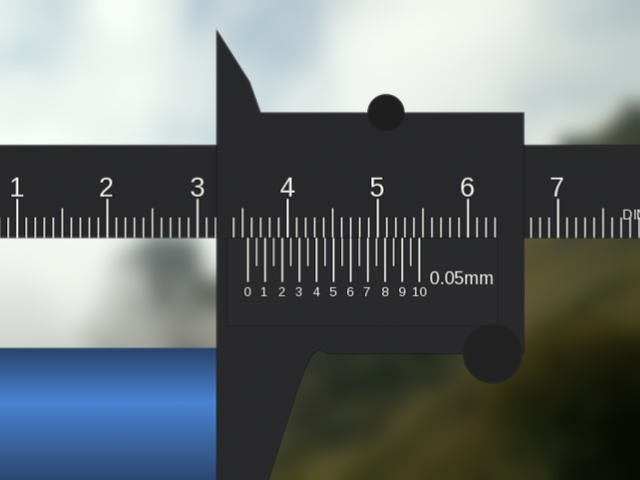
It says 35.6 mm
